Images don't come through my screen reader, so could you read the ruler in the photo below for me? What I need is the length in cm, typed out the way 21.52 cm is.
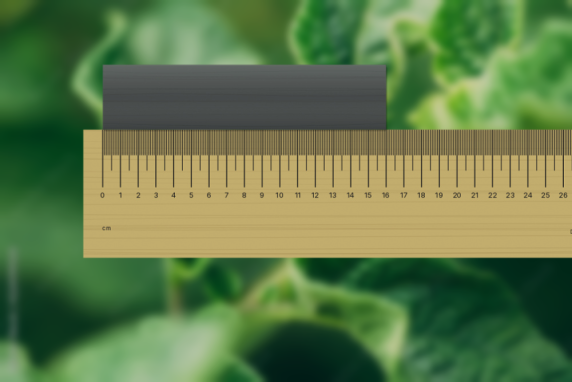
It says 16 cm
